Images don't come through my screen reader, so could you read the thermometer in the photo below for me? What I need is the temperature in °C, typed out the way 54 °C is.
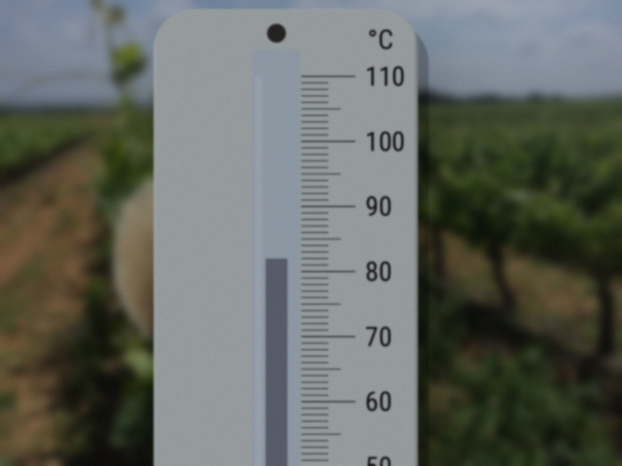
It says 82 °C
